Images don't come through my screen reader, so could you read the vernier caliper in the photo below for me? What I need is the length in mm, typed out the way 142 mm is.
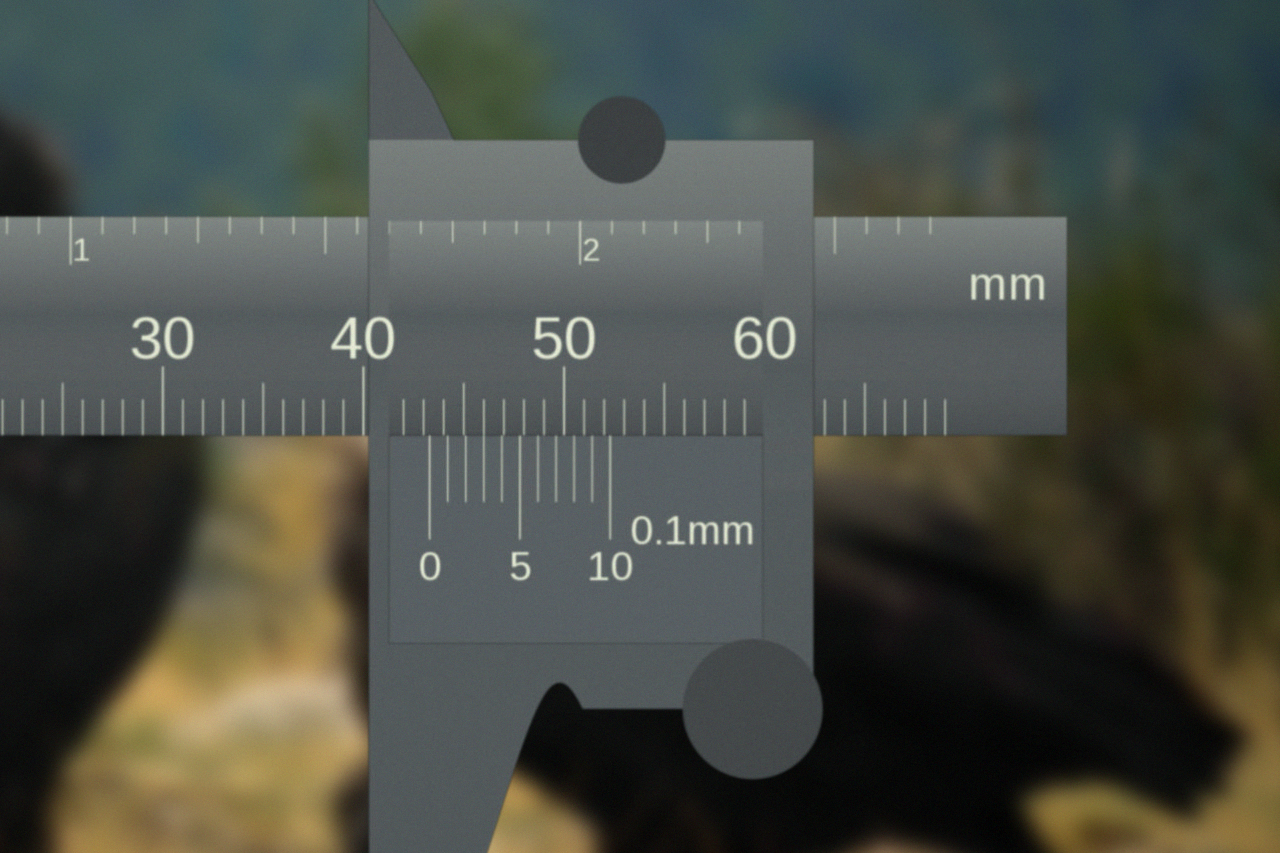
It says 43.3 mm
